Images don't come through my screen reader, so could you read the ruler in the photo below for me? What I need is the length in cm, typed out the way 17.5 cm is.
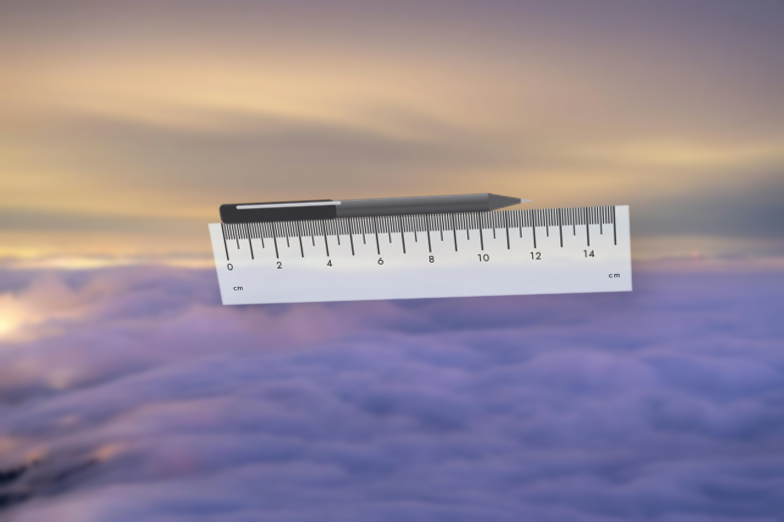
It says 12 cm
